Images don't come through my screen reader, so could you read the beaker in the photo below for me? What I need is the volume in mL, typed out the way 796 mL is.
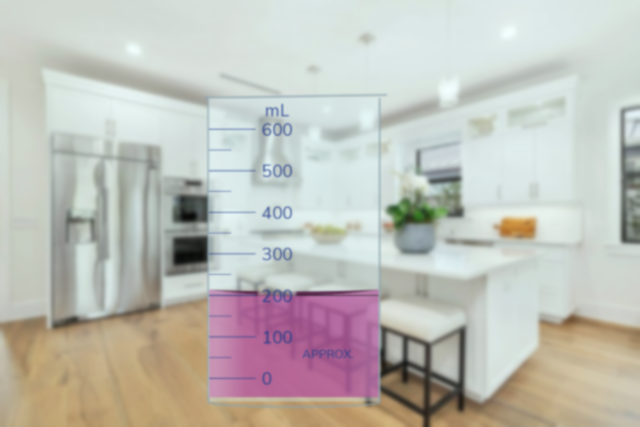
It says 200 mL
